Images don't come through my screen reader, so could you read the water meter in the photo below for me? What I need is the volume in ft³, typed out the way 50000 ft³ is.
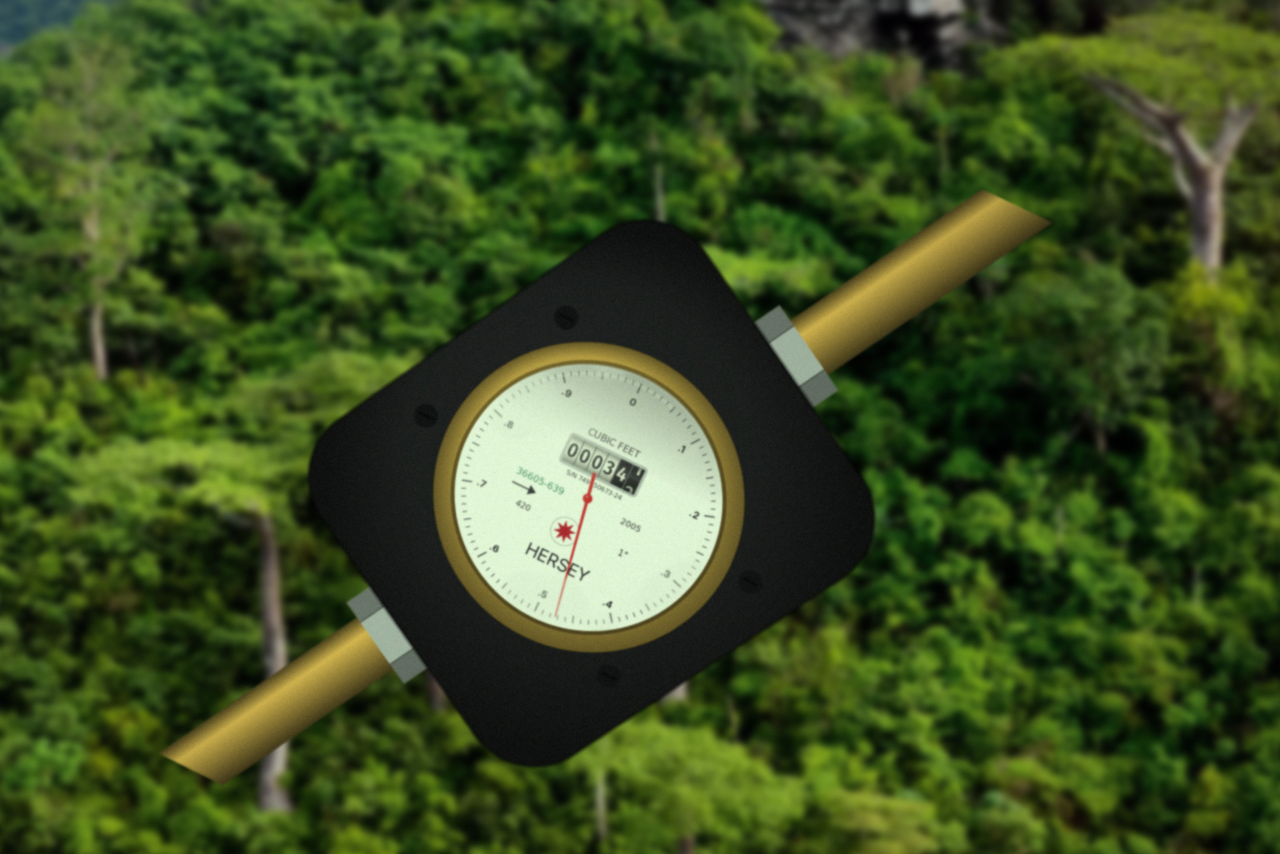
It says 341.47 ft³
